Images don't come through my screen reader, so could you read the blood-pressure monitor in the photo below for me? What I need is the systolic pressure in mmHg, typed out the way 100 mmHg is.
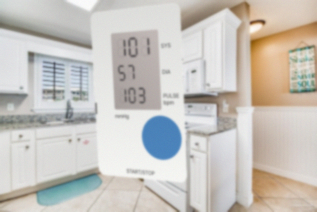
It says 101 mmHg
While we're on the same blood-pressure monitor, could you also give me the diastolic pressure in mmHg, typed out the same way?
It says 57 mmHg
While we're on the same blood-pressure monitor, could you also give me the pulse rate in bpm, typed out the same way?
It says 103 bpm
